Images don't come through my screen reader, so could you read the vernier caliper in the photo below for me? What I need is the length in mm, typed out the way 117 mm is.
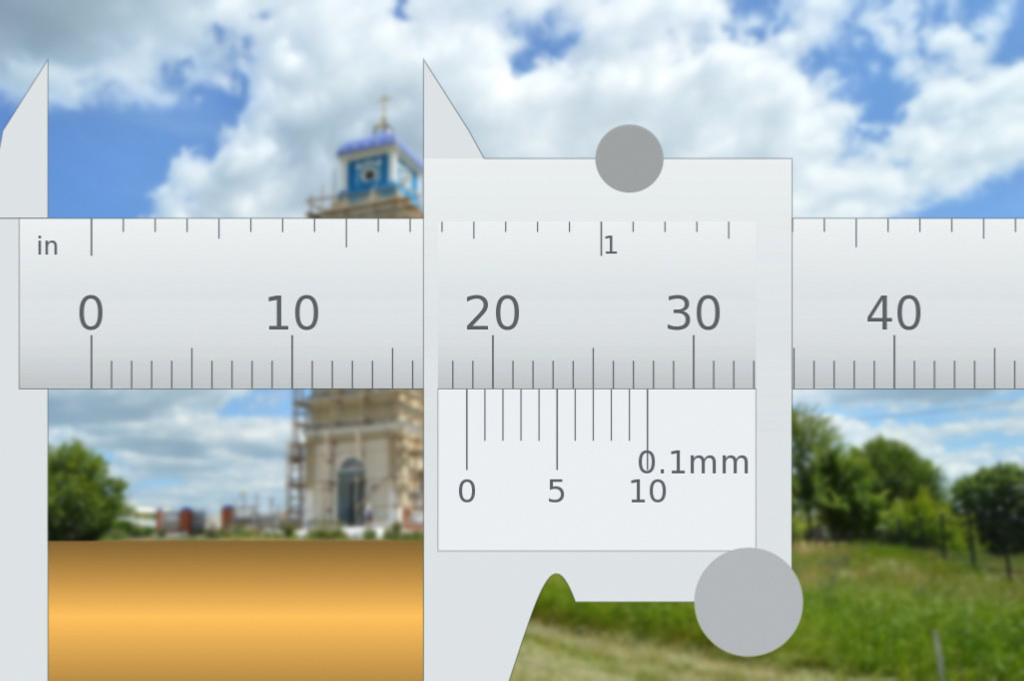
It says 18.7 mm
